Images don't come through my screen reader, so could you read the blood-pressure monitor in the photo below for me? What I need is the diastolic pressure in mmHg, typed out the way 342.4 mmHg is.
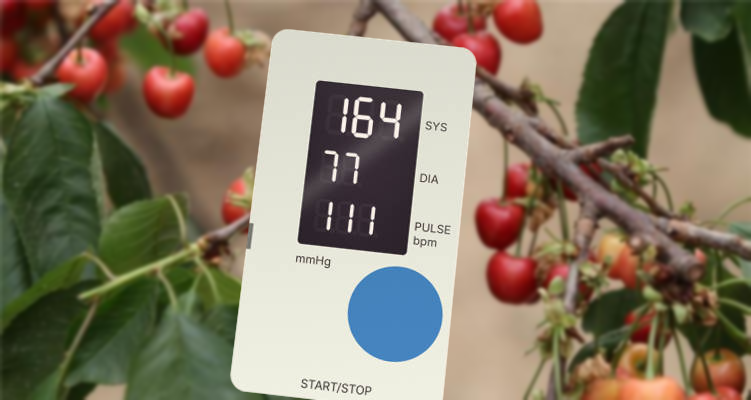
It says 77 mmHg
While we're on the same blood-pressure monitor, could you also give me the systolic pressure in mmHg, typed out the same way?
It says 164 mmHg
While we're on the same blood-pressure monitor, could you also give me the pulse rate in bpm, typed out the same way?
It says 111 bpm
